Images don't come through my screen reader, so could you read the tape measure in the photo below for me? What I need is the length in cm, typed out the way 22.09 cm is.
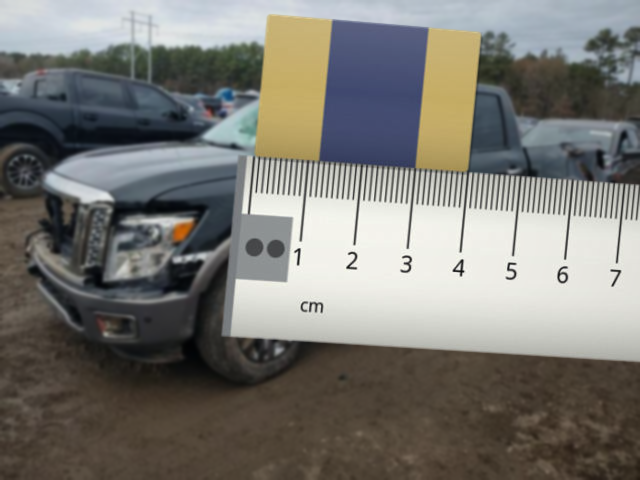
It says 4 cm
